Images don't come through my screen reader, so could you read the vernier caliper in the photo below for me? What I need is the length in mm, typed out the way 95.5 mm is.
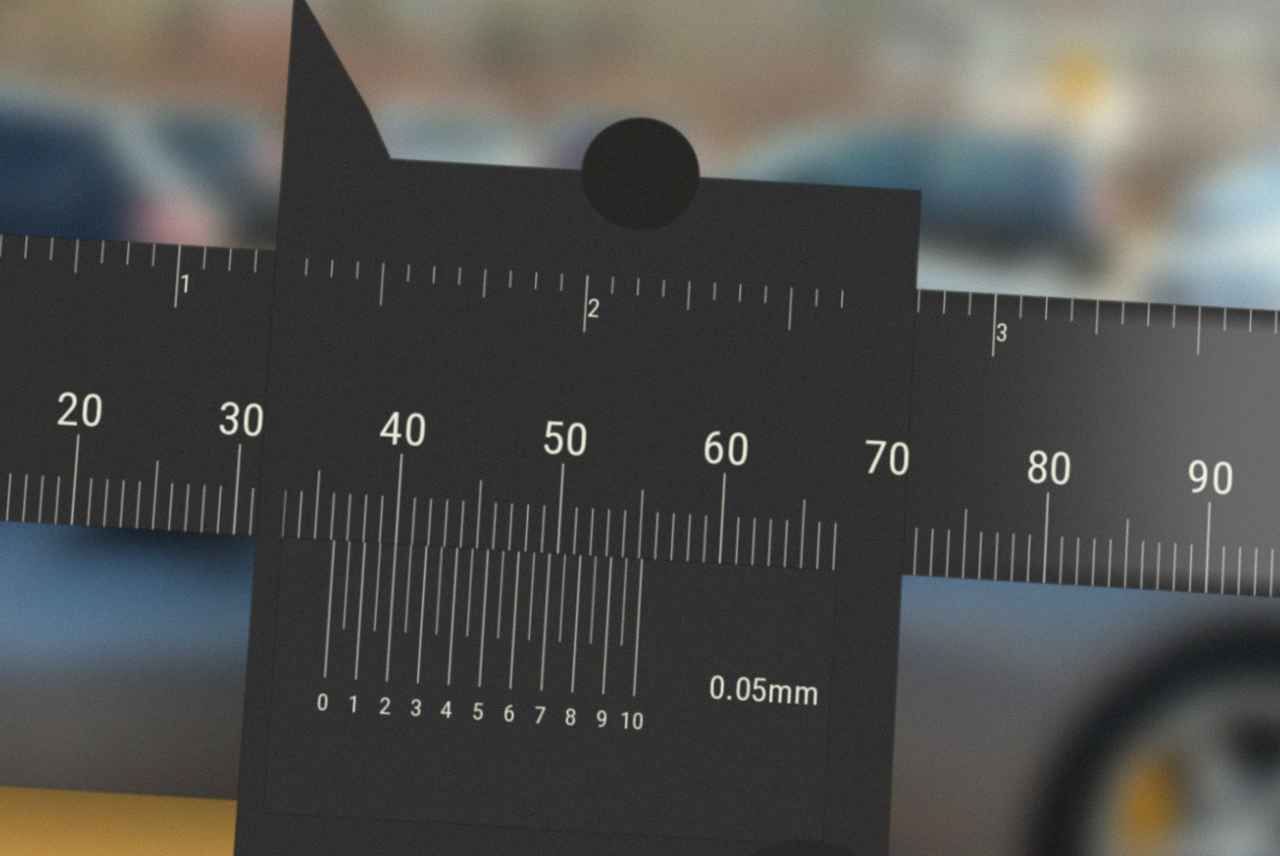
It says 36.2 mm
